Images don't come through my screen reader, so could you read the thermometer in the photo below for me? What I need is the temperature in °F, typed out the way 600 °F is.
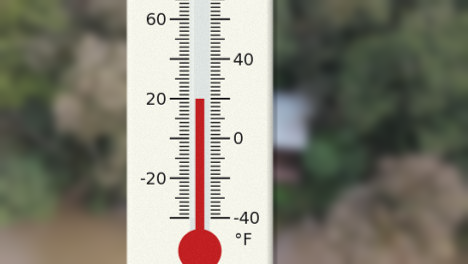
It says 20 °F
